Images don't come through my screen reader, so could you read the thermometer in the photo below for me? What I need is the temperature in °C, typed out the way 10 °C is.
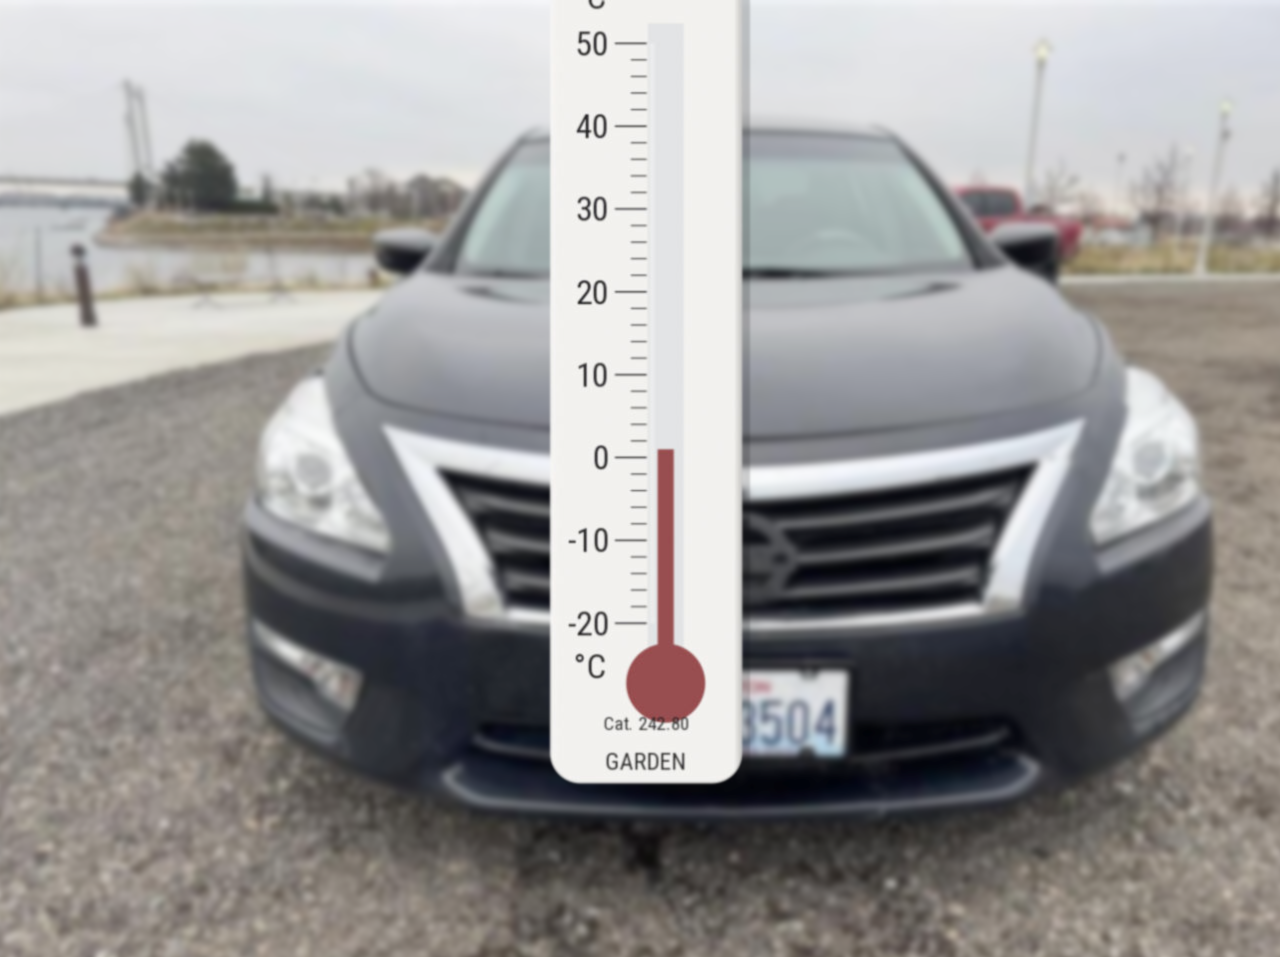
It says 1 °C
